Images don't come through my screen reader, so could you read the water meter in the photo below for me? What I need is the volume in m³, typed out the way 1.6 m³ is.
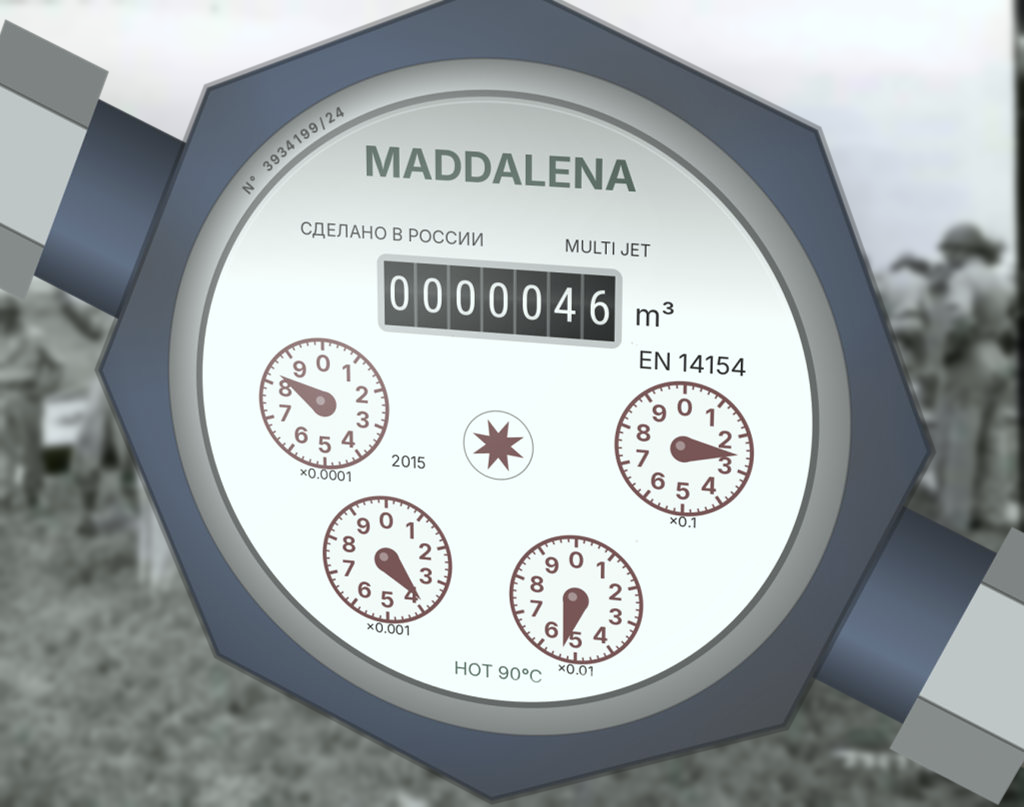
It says 46.2538 m³
